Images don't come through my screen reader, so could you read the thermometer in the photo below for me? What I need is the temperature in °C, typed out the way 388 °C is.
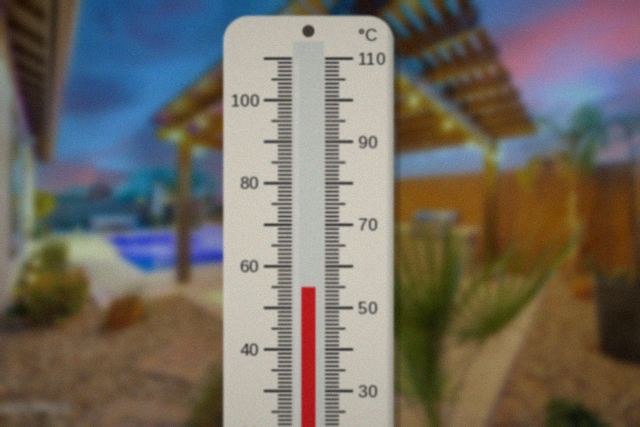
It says 55 °C
